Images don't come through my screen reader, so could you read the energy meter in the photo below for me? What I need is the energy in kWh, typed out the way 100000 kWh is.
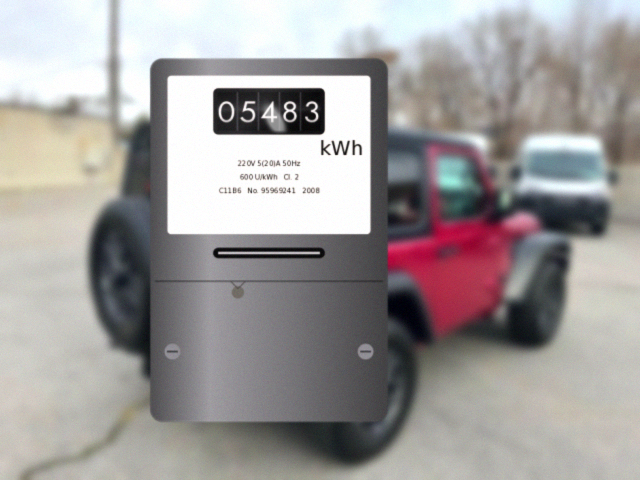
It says 5483 kWh
